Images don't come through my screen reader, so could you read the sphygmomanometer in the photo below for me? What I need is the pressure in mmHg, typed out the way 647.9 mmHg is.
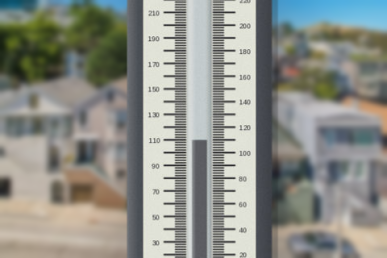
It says 110 mmHg
